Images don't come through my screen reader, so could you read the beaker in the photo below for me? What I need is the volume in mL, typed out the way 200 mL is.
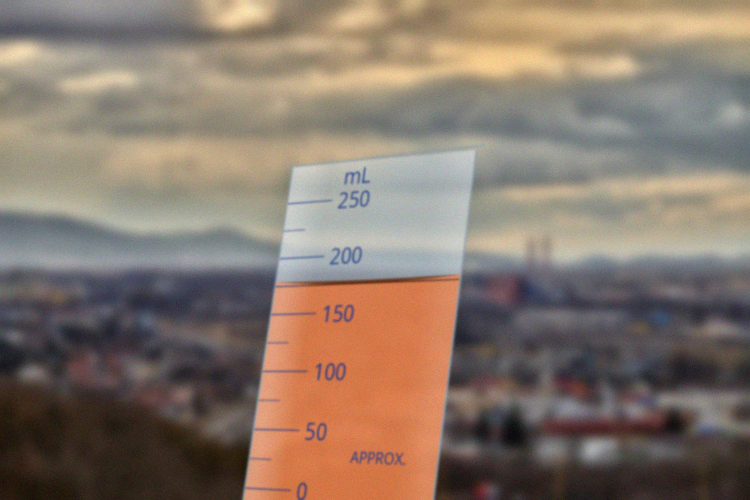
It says 175 mL
